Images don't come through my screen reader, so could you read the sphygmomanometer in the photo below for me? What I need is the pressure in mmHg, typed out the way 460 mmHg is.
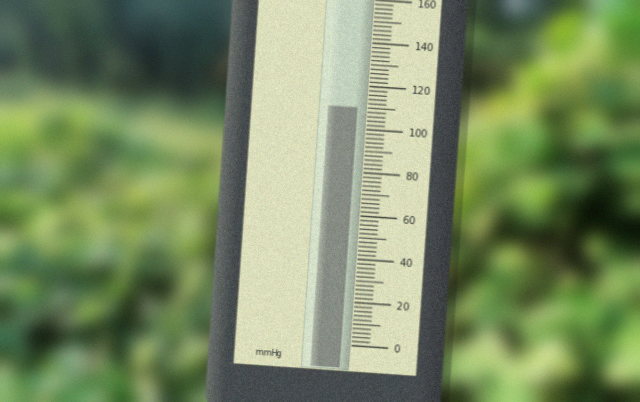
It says 110 mmHg
